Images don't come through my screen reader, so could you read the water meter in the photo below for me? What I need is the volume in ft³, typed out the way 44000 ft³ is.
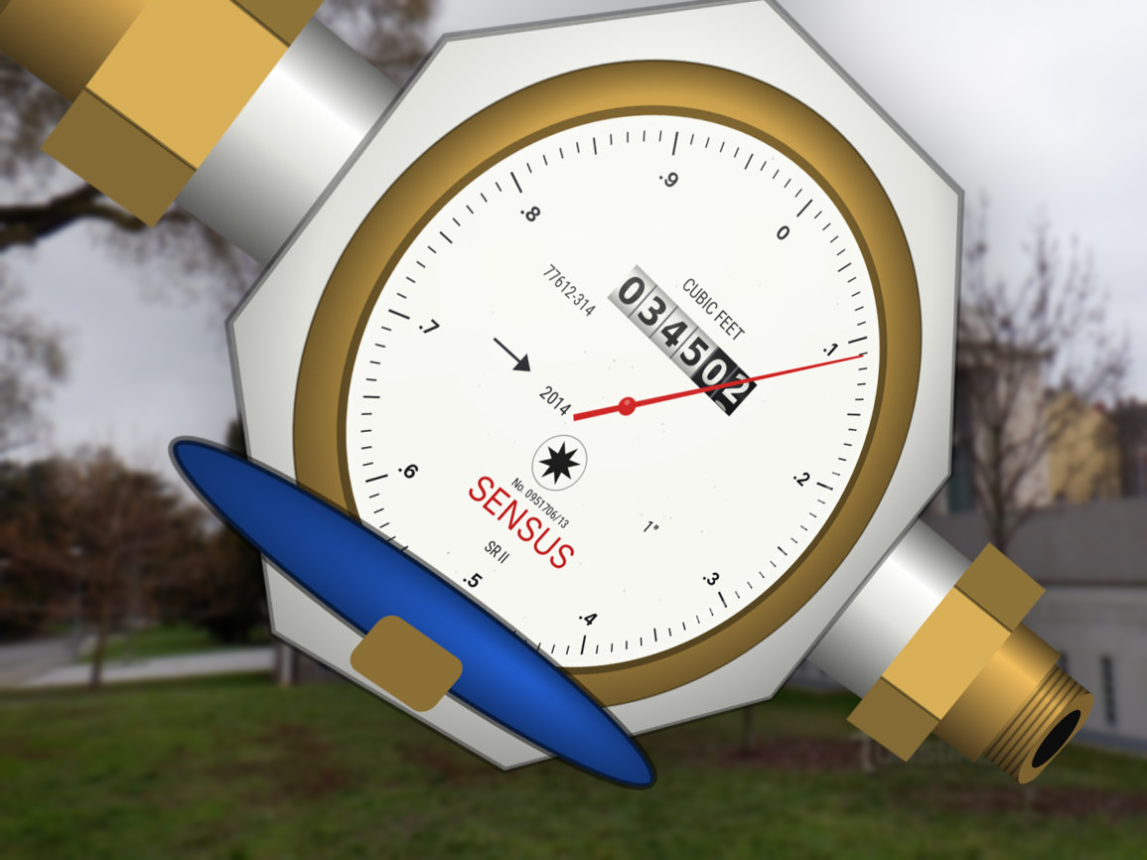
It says 34502.11 ft³
